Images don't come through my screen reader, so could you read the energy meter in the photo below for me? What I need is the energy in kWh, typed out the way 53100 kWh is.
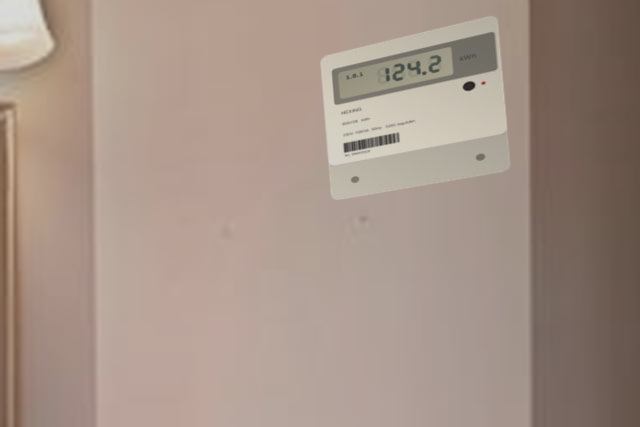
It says 124.2 kWh
